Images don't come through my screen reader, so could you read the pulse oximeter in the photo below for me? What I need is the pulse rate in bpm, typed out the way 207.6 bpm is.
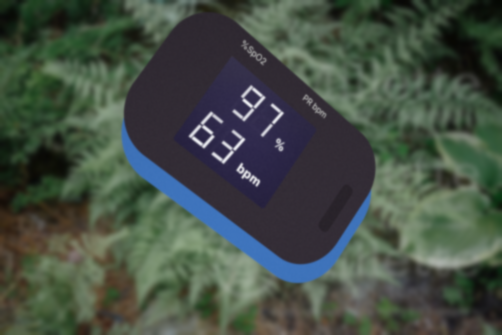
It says 63 bpm
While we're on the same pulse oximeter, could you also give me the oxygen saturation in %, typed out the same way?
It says 97 %
